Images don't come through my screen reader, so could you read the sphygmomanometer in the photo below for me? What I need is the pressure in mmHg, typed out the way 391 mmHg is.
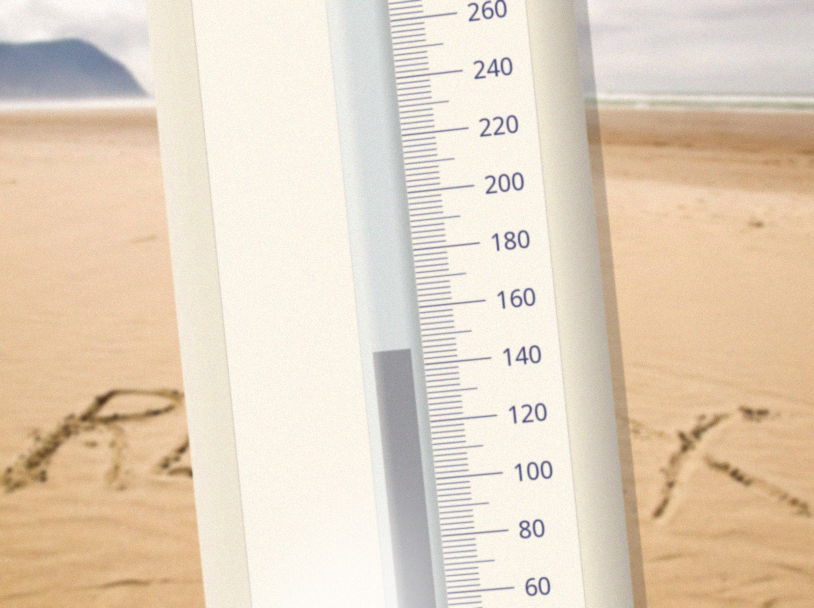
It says 146 mmHg
